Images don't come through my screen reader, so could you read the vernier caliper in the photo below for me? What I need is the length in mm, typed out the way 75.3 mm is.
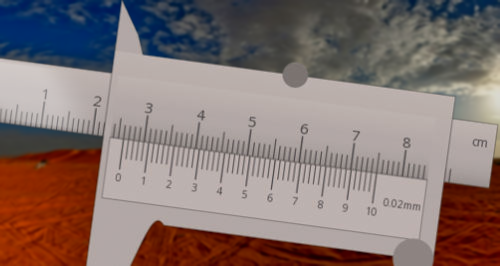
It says 26.0 mm
